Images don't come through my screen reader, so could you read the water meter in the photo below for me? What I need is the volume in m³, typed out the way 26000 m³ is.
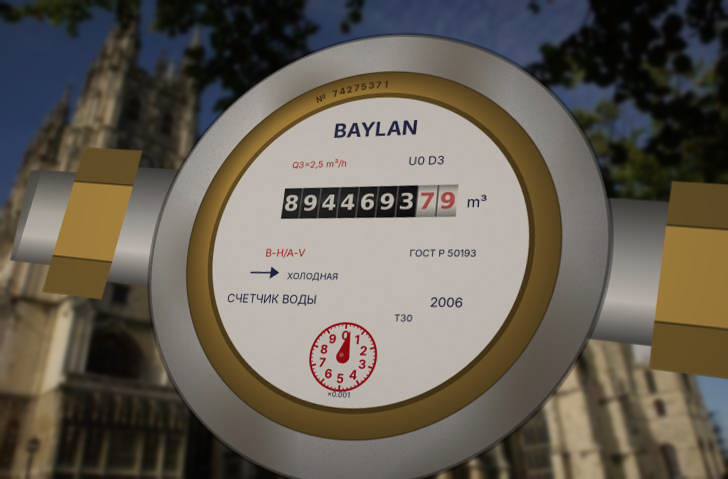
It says 8944693.790 m³
